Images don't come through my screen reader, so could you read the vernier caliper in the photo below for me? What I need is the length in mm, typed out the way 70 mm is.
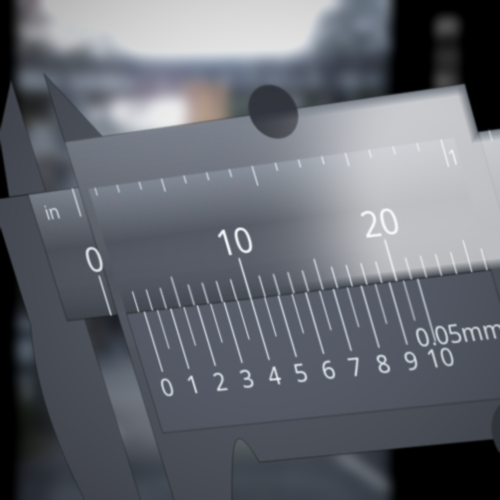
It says 2.4 mm
